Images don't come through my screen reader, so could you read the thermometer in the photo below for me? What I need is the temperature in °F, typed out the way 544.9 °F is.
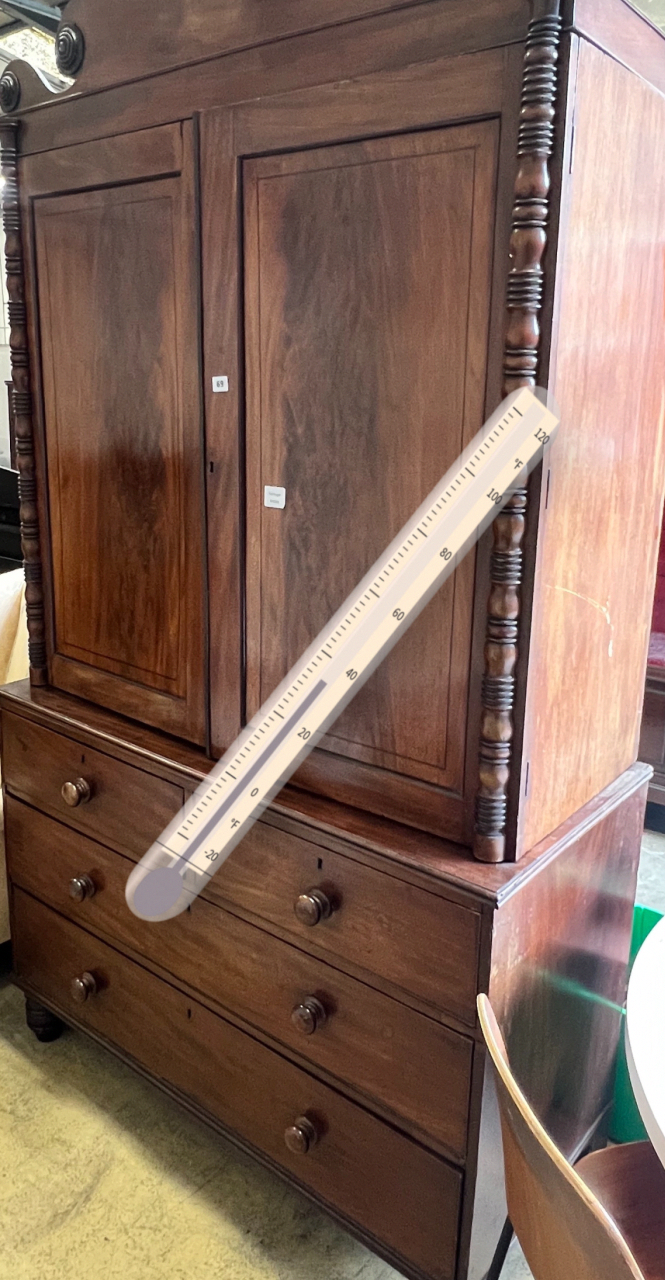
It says 34 °F
